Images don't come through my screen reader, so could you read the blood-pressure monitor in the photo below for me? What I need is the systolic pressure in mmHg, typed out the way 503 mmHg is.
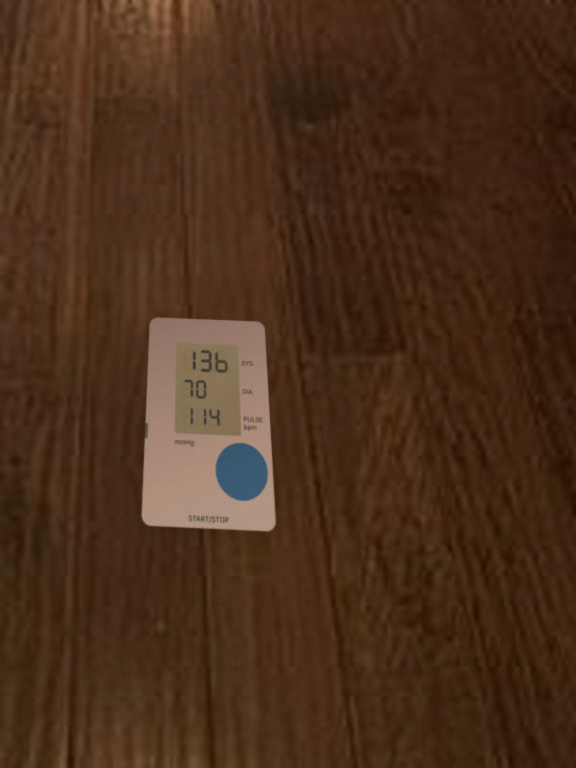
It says 136 mmHg
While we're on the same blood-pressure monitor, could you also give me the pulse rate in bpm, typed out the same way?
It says 114 bpm
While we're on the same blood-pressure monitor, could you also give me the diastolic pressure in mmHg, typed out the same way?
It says 70 mmHg
